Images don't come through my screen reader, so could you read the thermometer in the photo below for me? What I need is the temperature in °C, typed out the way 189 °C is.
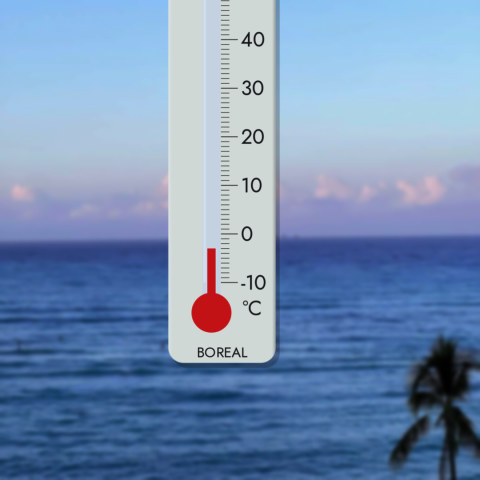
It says -3 °C
